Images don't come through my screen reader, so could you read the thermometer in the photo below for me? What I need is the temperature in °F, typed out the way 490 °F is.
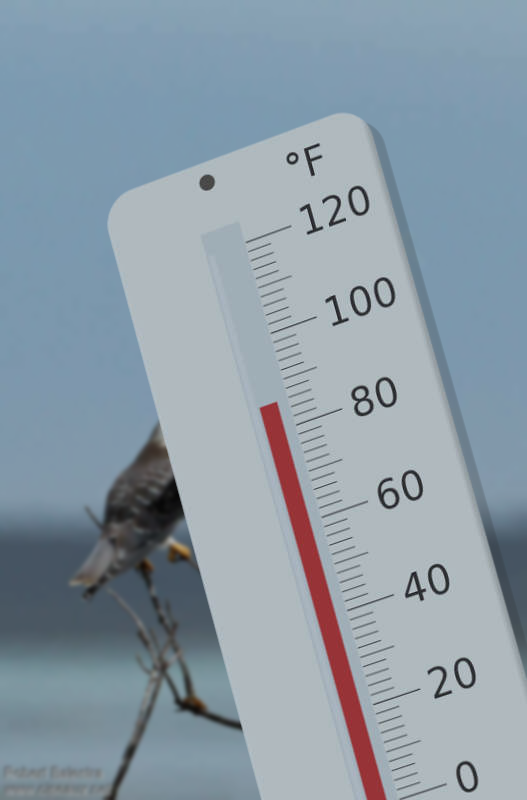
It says 86 °F
